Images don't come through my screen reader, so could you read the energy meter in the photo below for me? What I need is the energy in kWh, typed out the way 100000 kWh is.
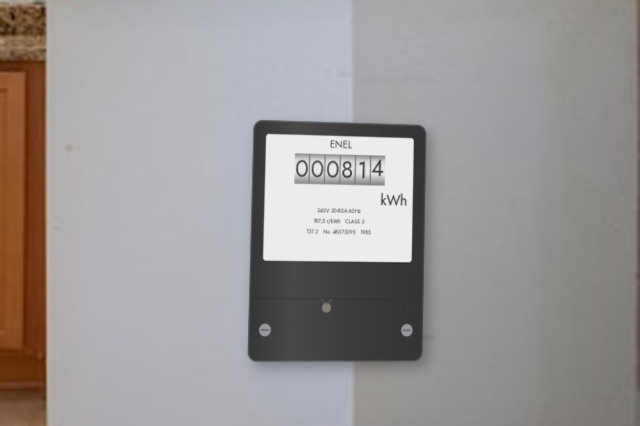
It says 814 kWh
